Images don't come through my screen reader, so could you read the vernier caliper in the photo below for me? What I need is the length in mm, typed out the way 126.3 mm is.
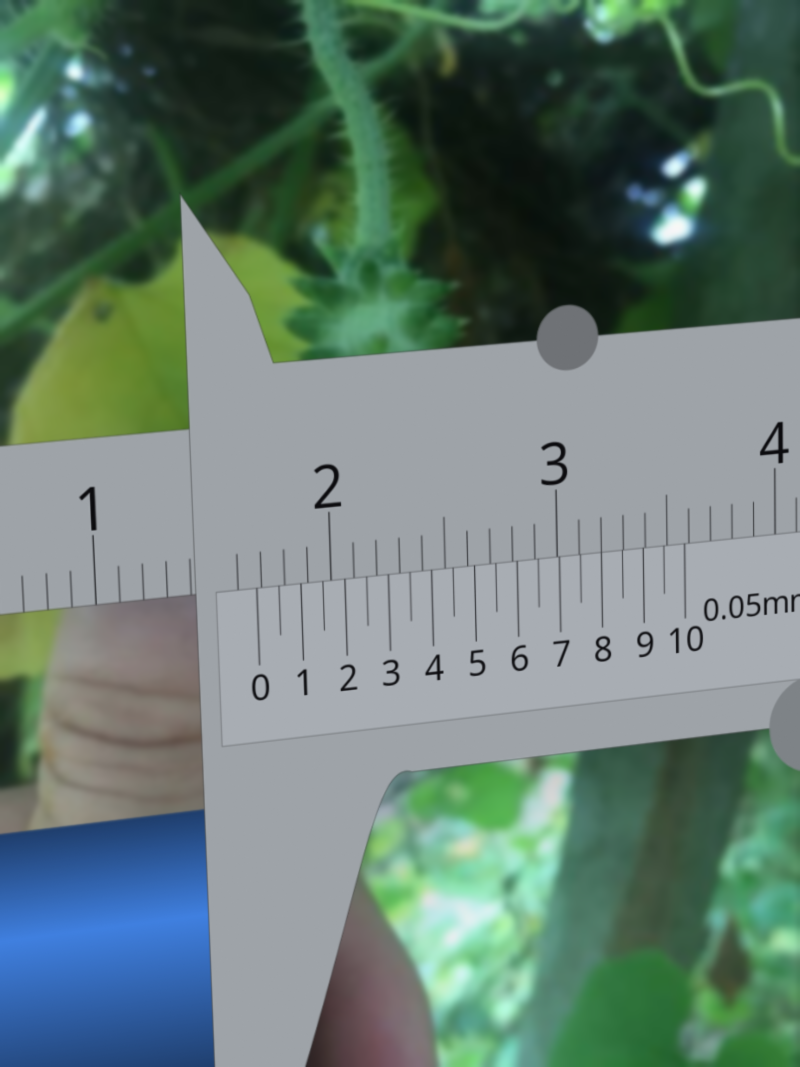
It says 16.8 mm
